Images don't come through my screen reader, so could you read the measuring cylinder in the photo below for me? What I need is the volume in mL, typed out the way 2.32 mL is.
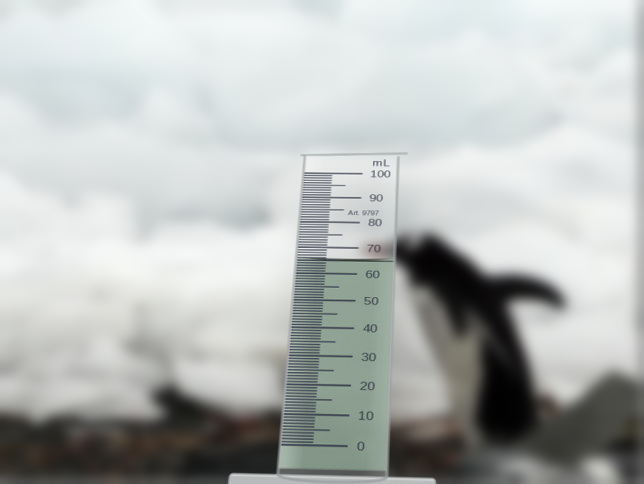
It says 65 mL
